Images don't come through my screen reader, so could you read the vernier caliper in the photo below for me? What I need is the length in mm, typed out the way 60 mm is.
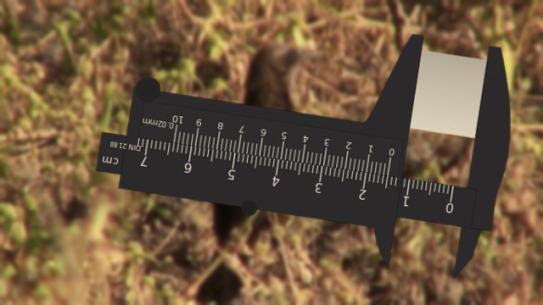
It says 15.0 mm
